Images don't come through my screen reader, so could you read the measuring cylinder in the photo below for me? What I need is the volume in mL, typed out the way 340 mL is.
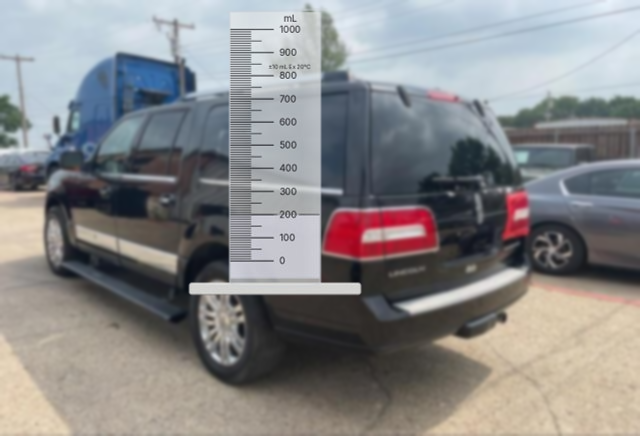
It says 200 mL
